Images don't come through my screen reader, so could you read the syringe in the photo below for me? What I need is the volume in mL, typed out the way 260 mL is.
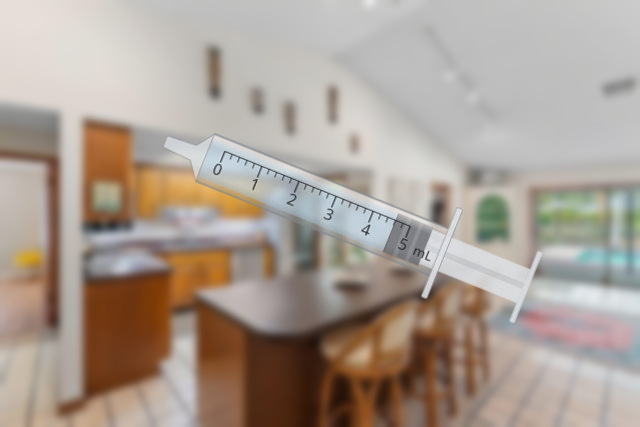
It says 4.6 mL
